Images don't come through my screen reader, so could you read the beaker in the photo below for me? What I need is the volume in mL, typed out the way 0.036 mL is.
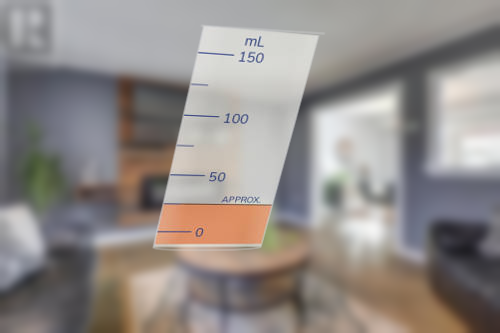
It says 25 mL
